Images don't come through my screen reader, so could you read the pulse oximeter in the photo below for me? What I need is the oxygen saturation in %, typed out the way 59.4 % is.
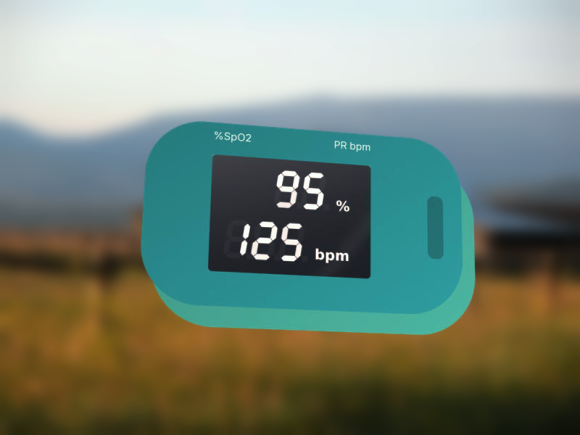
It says 95 %
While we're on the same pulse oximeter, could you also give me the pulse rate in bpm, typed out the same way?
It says 125 bpm
